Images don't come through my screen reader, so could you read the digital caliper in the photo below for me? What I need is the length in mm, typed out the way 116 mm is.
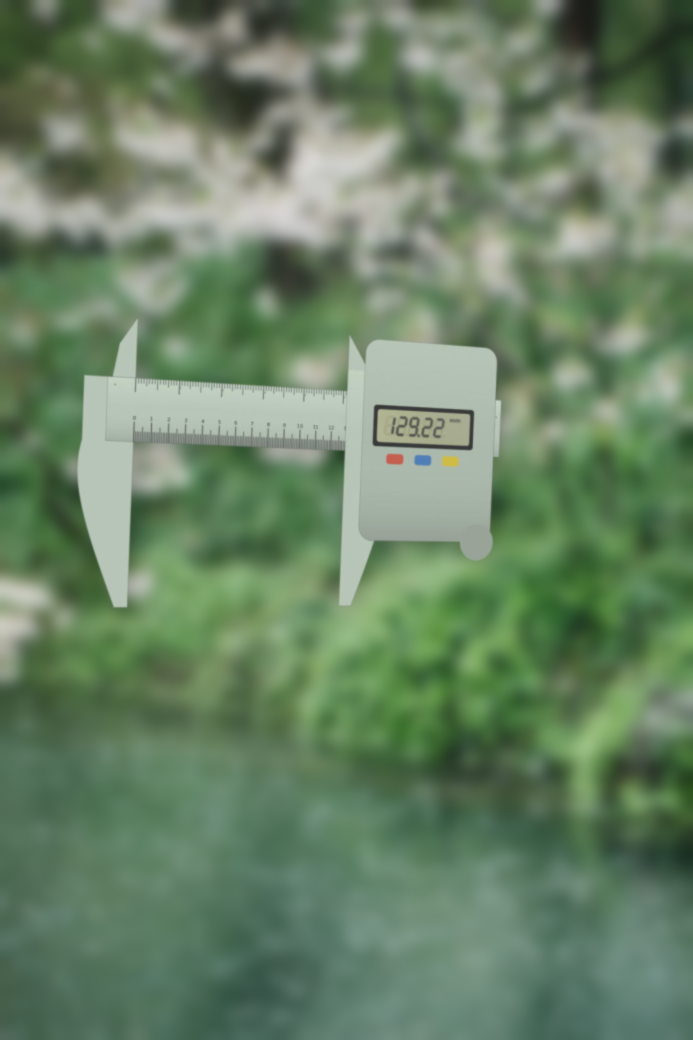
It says 129.22 mm
